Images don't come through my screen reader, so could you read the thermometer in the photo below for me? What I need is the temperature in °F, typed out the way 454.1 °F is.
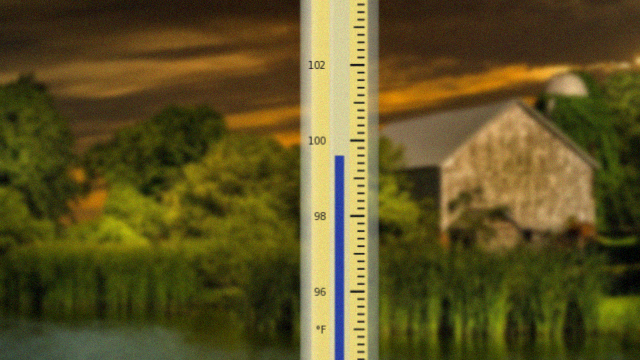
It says 99.6 °F
